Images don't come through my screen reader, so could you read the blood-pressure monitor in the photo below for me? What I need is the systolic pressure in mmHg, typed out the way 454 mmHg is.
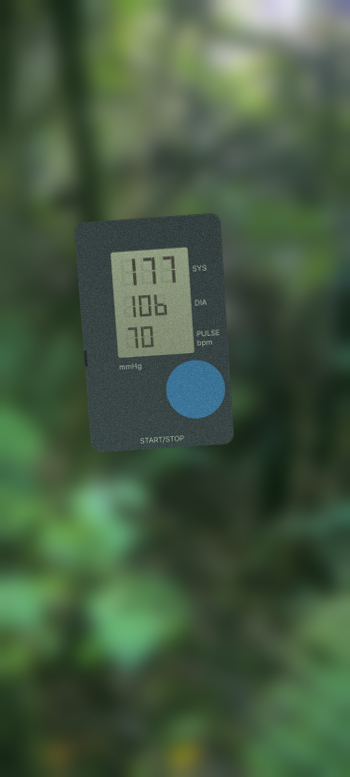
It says 177 mmHg
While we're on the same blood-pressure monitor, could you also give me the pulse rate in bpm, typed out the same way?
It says 70 bpm
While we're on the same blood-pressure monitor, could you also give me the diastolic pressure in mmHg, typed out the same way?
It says 106 mmHg
